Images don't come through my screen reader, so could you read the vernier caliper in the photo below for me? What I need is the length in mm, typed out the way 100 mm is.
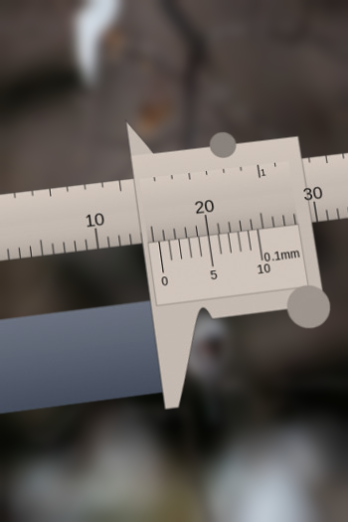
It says 15.5 mm
